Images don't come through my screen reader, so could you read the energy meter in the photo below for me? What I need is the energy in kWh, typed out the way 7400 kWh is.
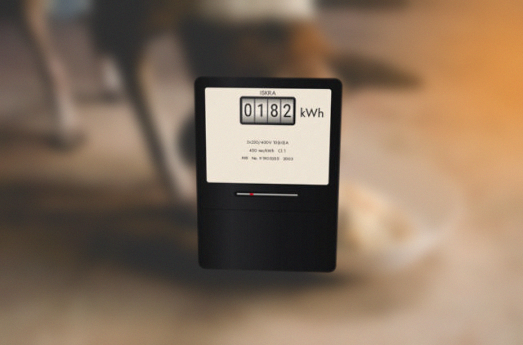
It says 182 kWh
